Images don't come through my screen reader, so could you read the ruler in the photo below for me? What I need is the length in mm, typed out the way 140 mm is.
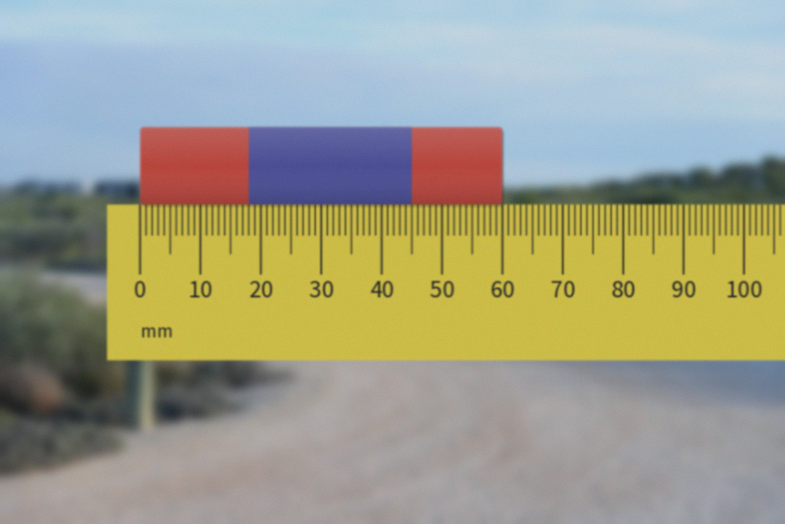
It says 60 mm
